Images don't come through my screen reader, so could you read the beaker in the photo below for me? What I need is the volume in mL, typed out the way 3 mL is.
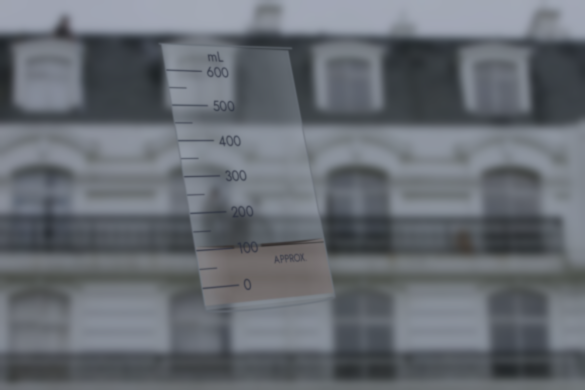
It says 100 mL
